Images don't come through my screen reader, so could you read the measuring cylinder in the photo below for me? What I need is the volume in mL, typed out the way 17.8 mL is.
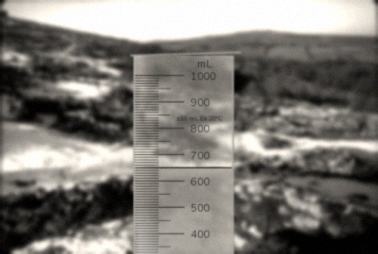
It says 650 mL
